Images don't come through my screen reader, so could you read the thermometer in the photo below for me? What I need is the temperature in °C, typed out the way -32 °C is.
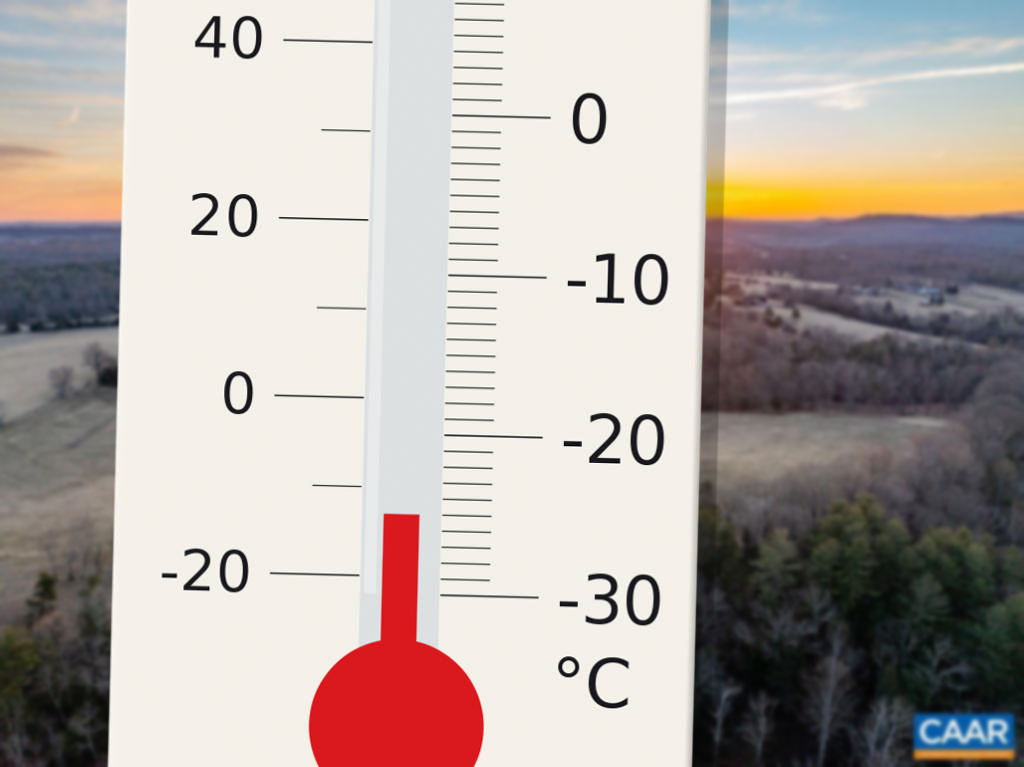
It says -25 °C
